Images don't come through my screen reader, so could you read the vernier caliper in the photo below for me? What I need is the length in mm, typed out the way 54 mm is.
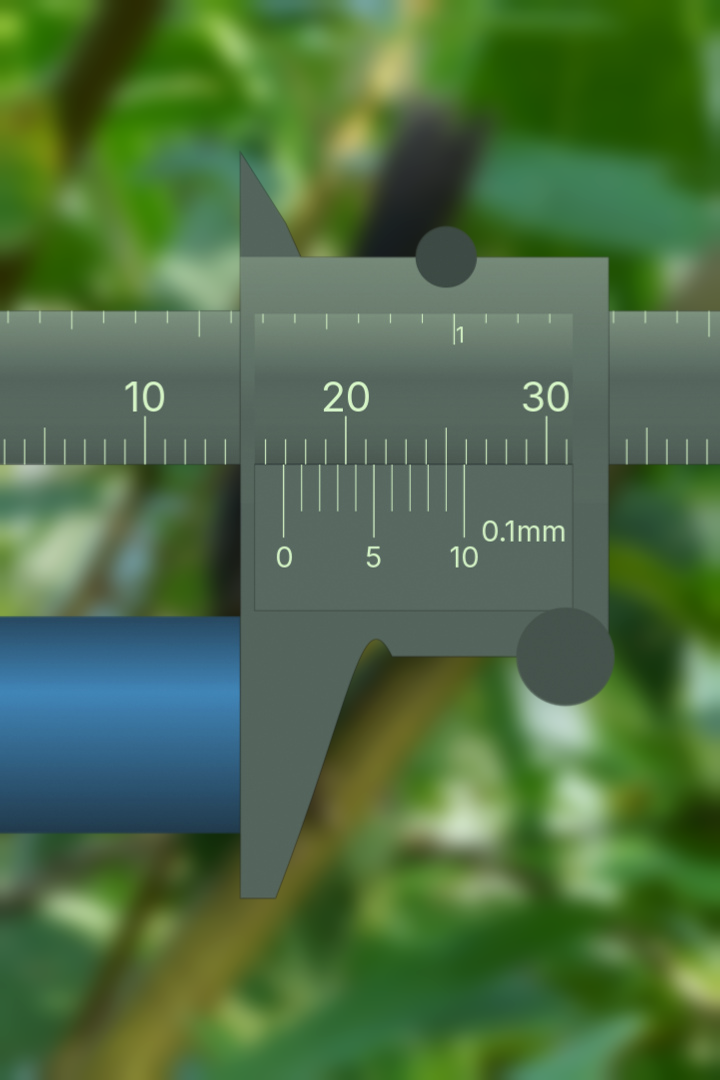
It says 16.9 mm
